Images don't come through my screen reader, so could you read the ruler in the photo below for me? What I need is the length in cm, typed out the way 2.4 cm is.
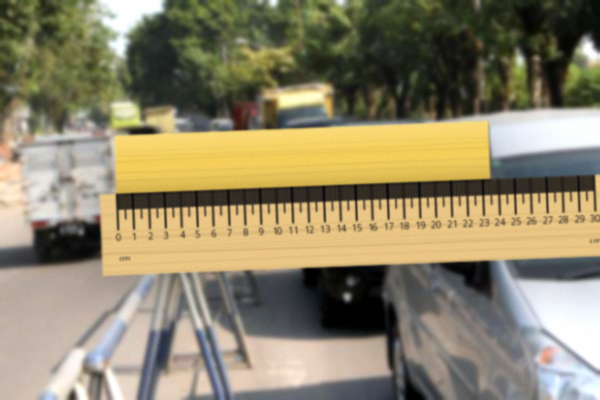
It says 23.5 cm
